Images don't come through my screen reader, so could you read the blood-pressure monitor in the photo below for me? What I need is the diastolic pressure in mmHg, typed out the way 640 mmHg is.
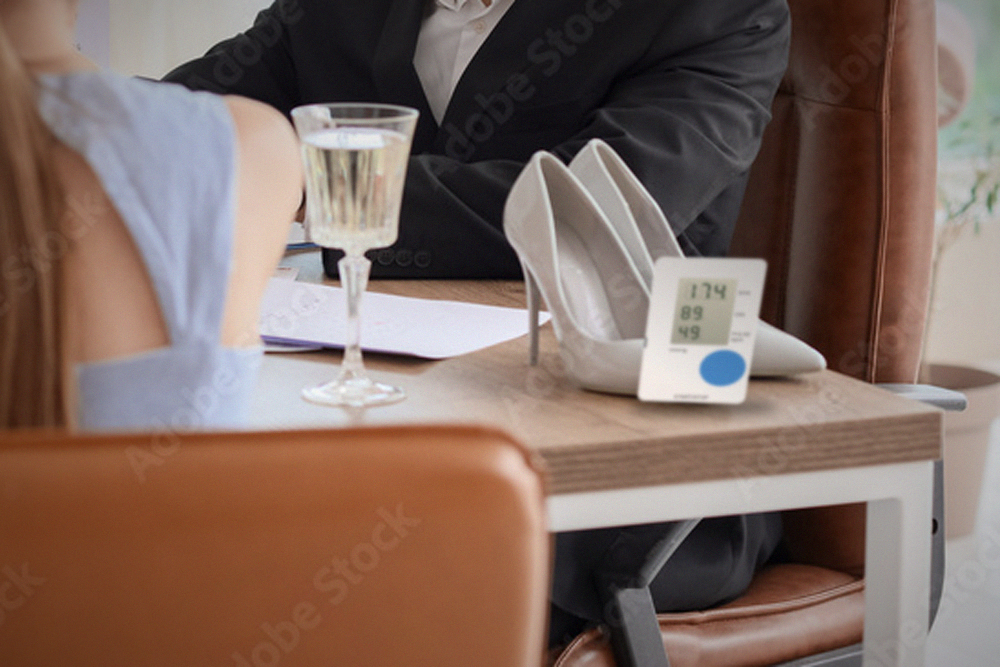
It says 89 mmHg
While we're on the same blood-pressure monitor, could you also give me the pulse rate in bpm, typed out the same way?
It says 49 bpm
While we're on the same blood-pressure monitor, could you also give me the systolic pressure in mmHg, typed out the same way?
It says 174 mmHg
